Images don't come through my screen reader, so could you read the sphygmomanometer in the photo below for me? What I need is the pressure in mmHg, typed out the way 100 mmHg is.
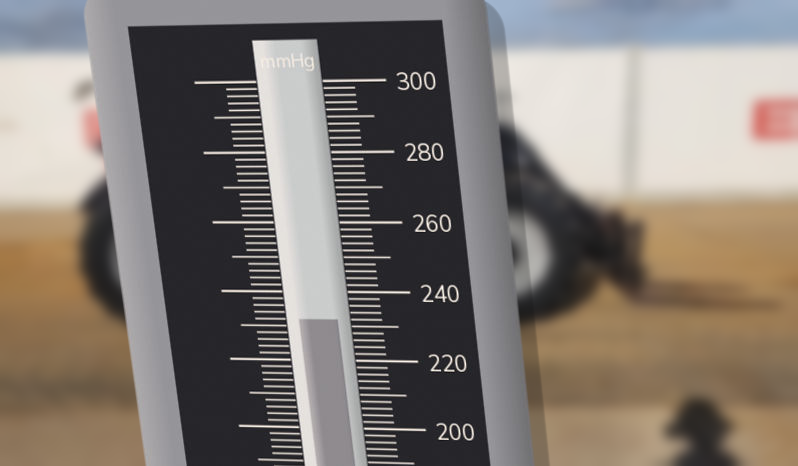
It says 232 mmHg
